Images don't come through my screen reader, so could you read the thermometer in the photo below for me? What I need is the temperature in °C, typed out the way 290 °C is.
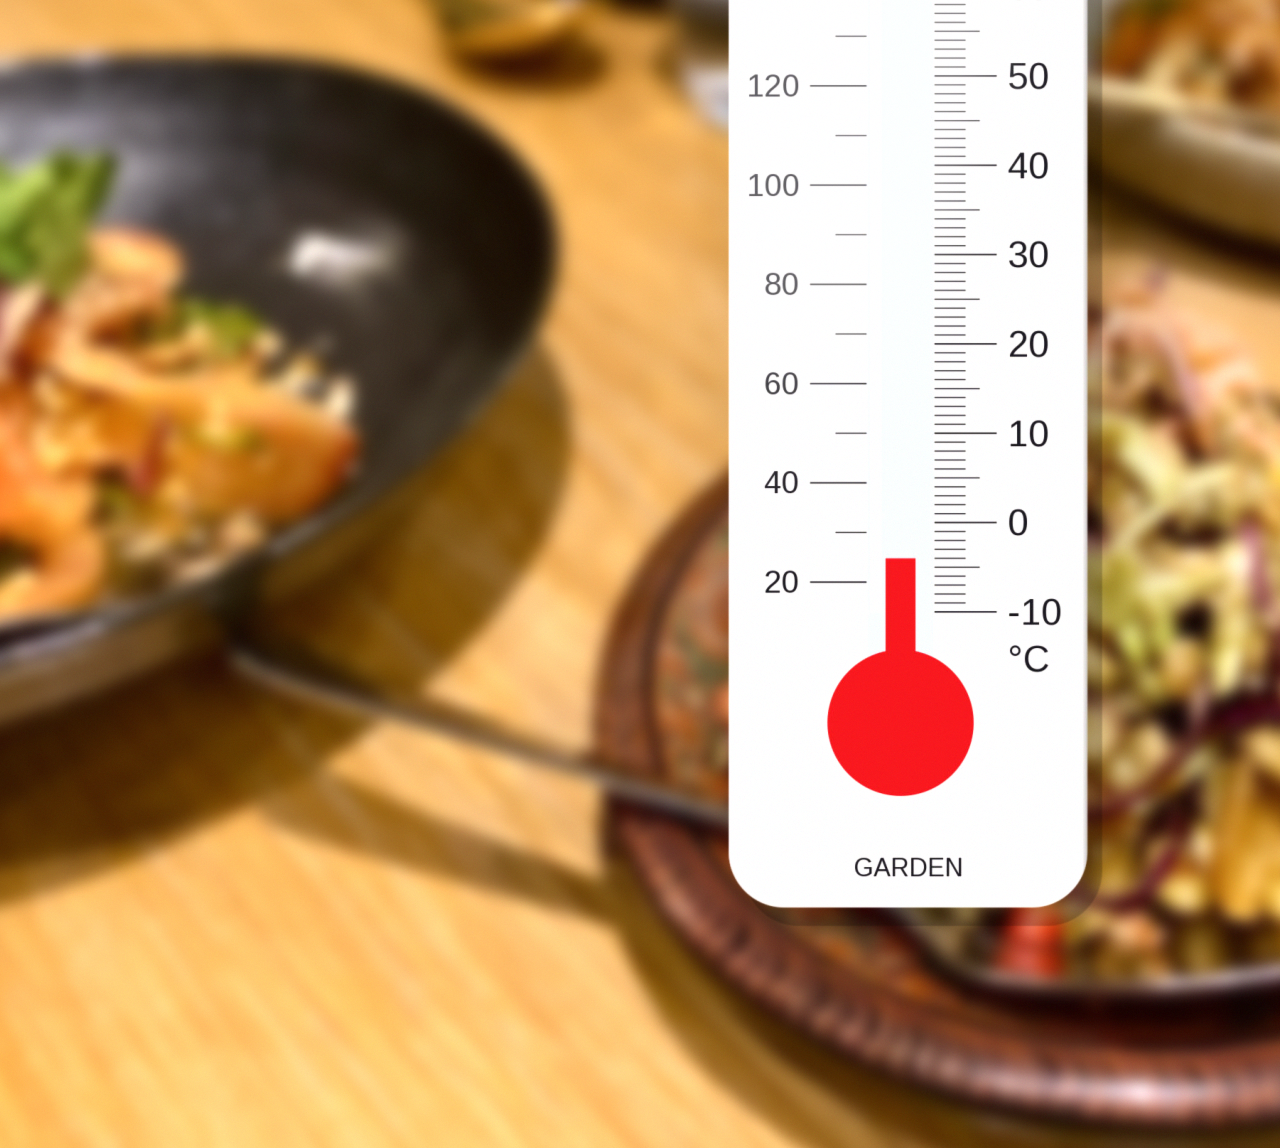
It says -4 °C
